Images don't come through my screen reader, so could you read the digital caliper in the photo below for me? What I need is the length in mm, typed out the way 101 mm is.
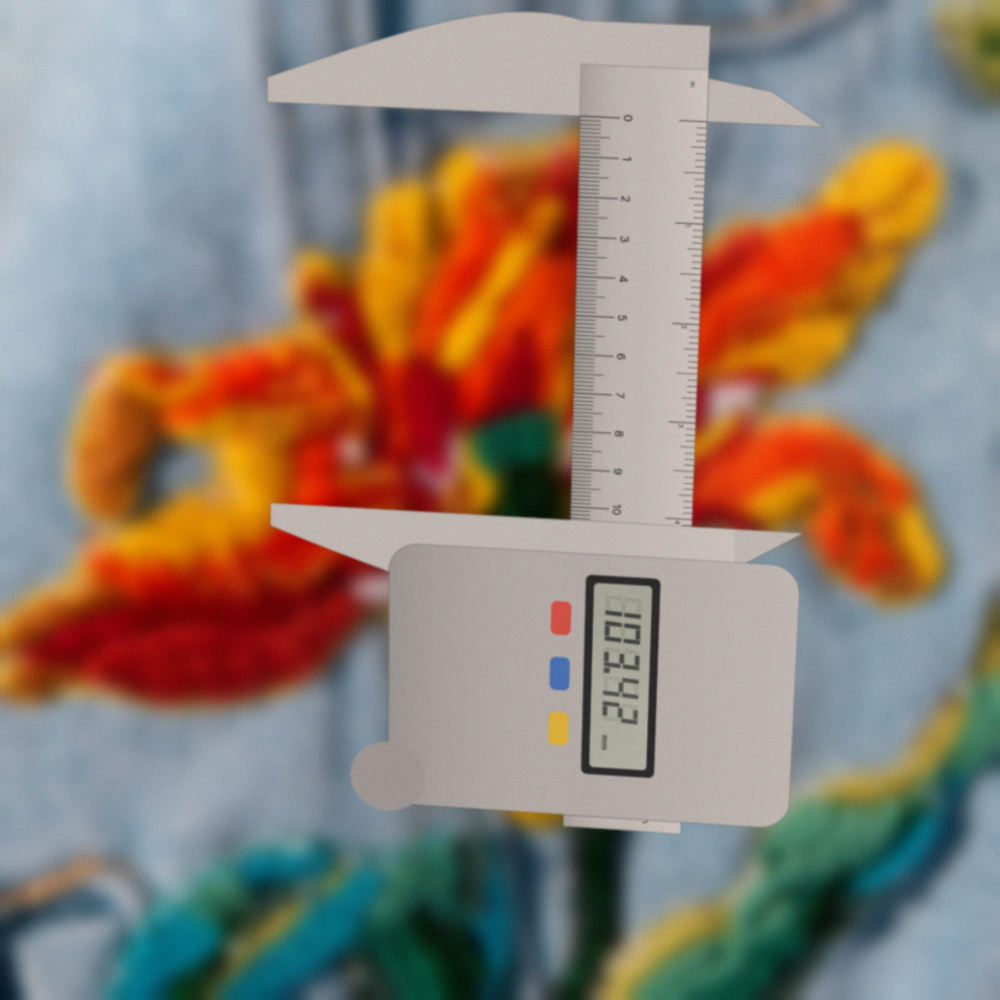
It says 103.42 mm
